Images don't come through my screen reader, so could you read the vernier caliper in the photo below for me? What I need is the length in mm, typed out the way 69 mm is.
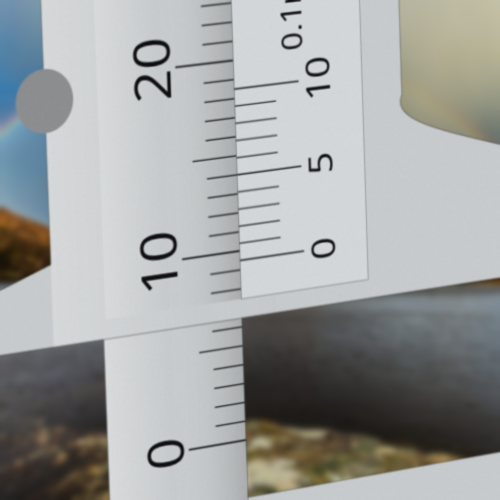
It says 9.5 mm
